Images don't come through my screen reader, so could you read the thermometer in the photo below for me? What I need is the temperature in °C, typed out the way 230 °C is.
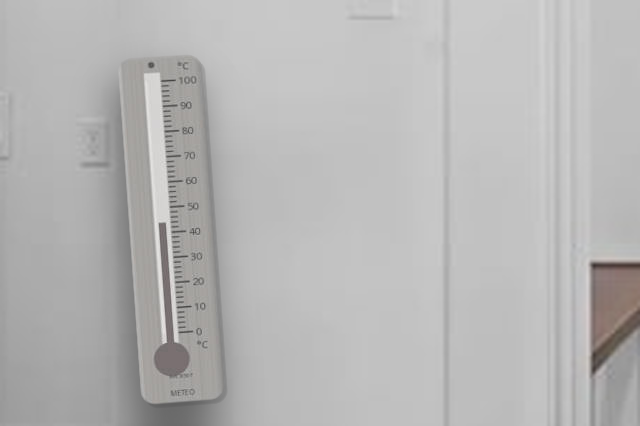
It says 44 °C
